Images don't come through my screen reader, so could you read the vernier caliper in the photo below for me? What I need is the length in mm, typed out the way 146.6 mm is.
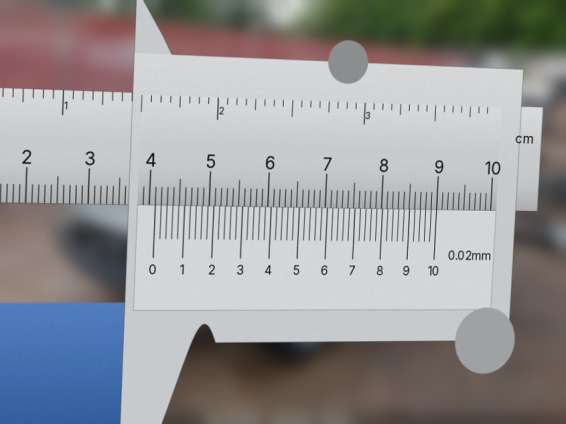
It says 41.0 mm
